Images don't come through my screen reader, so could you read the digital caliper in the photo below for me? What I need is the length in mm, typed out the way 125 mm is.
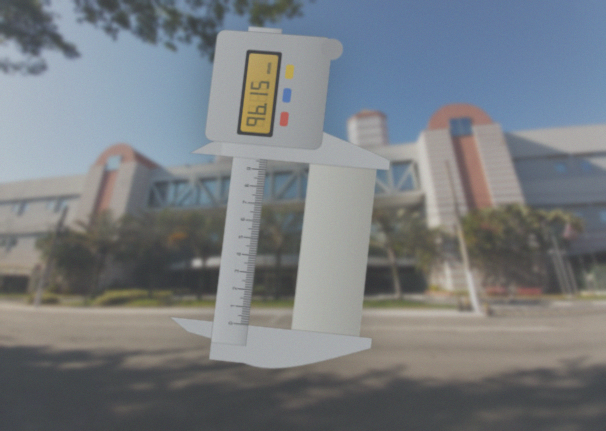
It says 96.15 mm
